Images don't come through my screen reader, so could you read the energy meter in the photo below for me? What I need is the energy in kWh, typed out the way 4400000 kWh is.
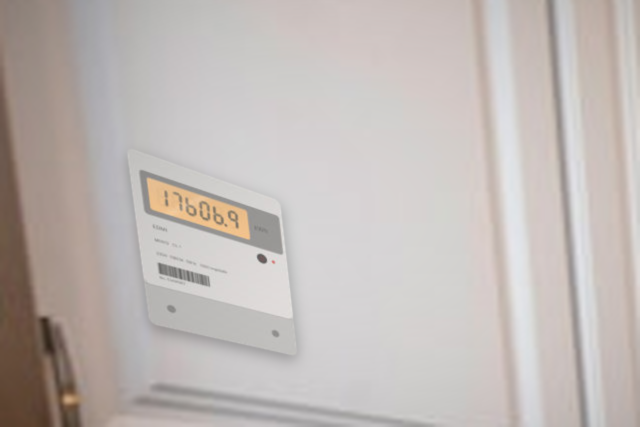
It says 17606.9 kWh
